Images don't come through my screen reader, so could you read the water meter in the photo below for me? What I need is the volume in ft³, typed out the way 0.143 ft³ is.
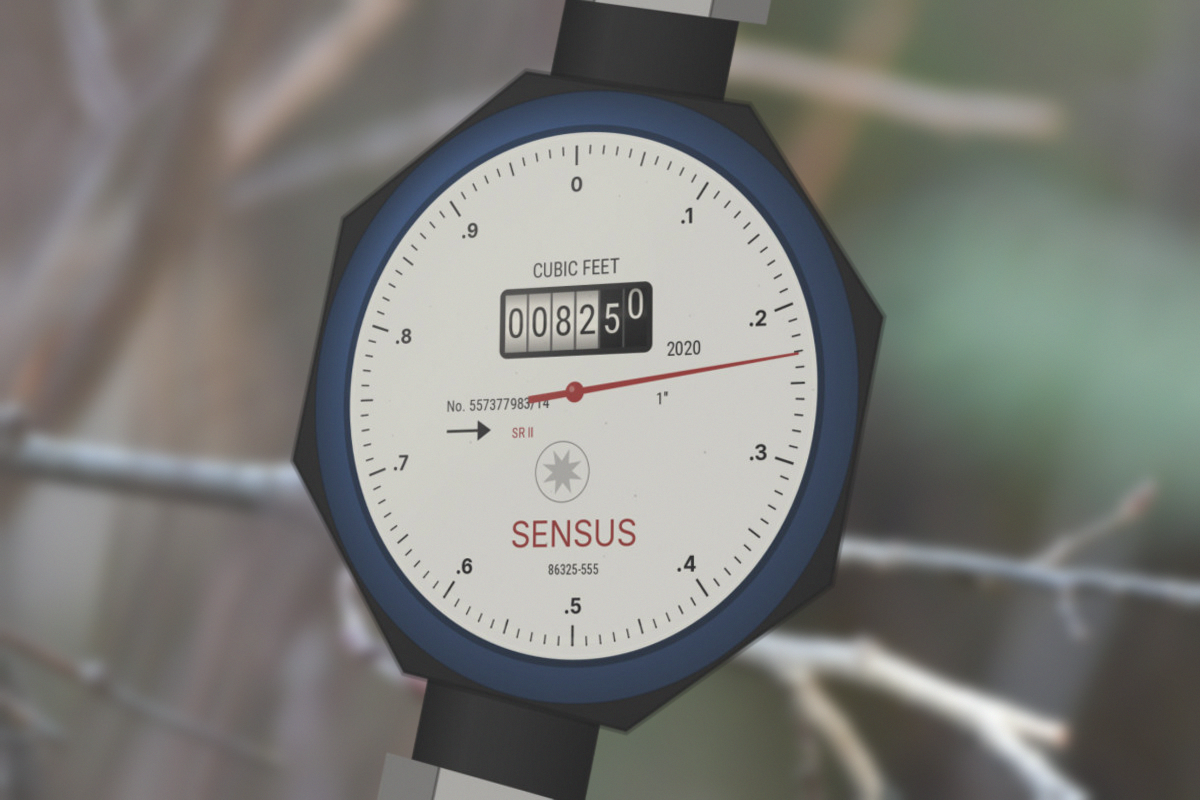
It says 8250.23 ft³
